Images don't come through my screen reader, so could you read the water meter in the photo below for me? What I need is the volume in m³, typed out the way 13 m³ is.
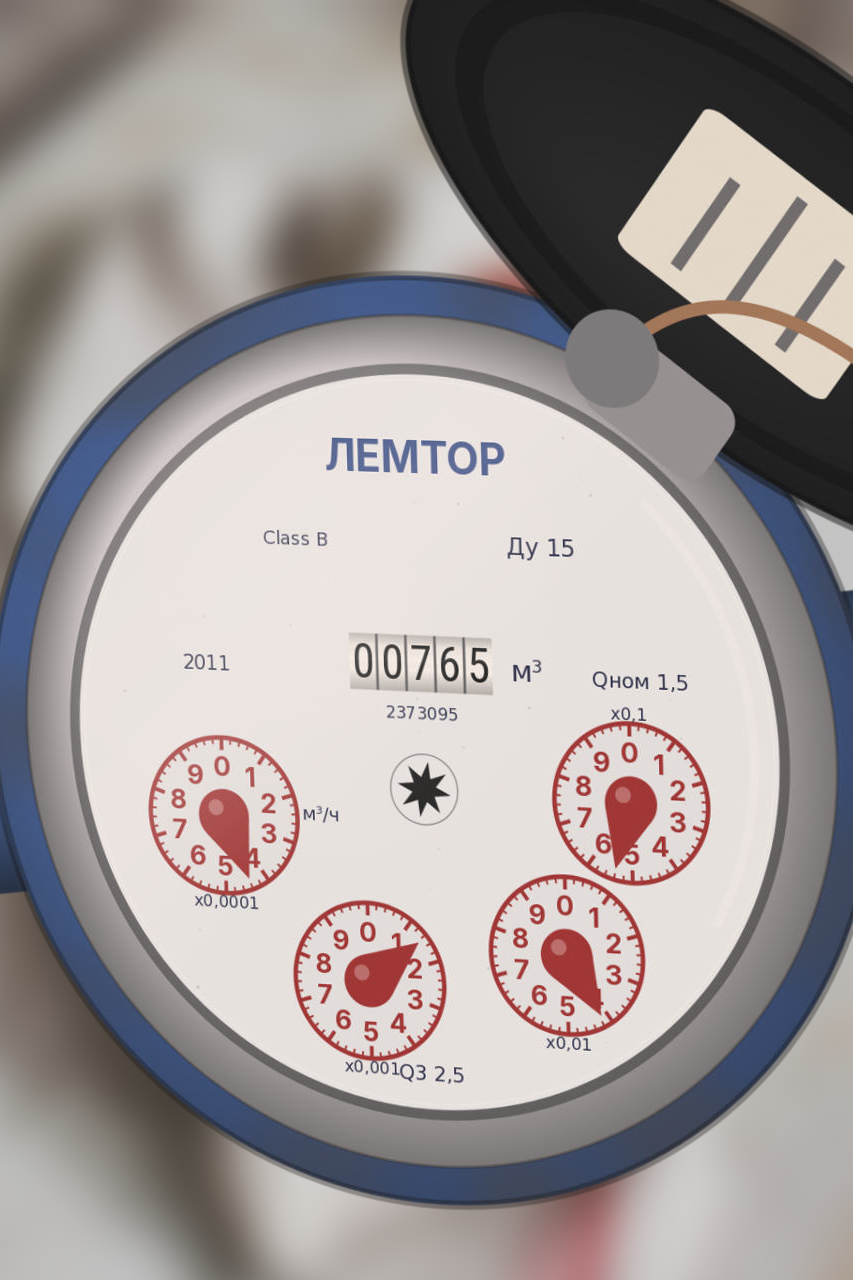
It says 765.5414 m³
